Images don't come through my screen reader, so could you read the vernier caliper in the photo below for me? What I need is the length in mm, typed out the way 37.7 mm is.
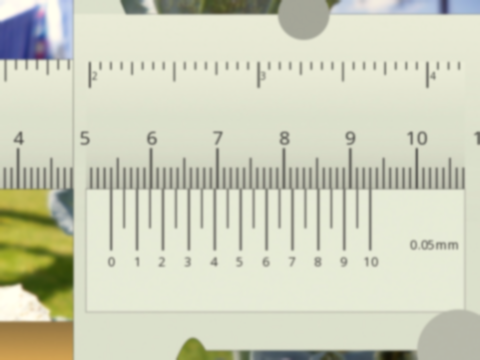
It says 54.0 mm
